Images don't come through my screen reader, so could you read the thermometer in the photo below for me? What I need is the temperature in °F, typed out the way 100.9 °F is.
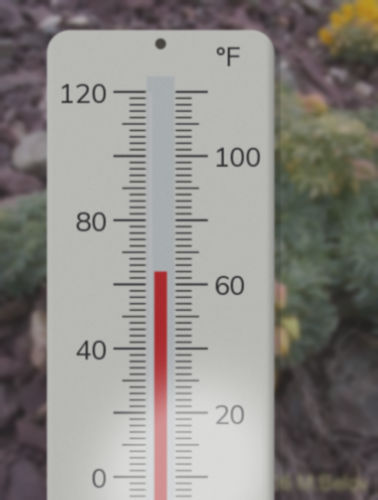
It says 64 °F
